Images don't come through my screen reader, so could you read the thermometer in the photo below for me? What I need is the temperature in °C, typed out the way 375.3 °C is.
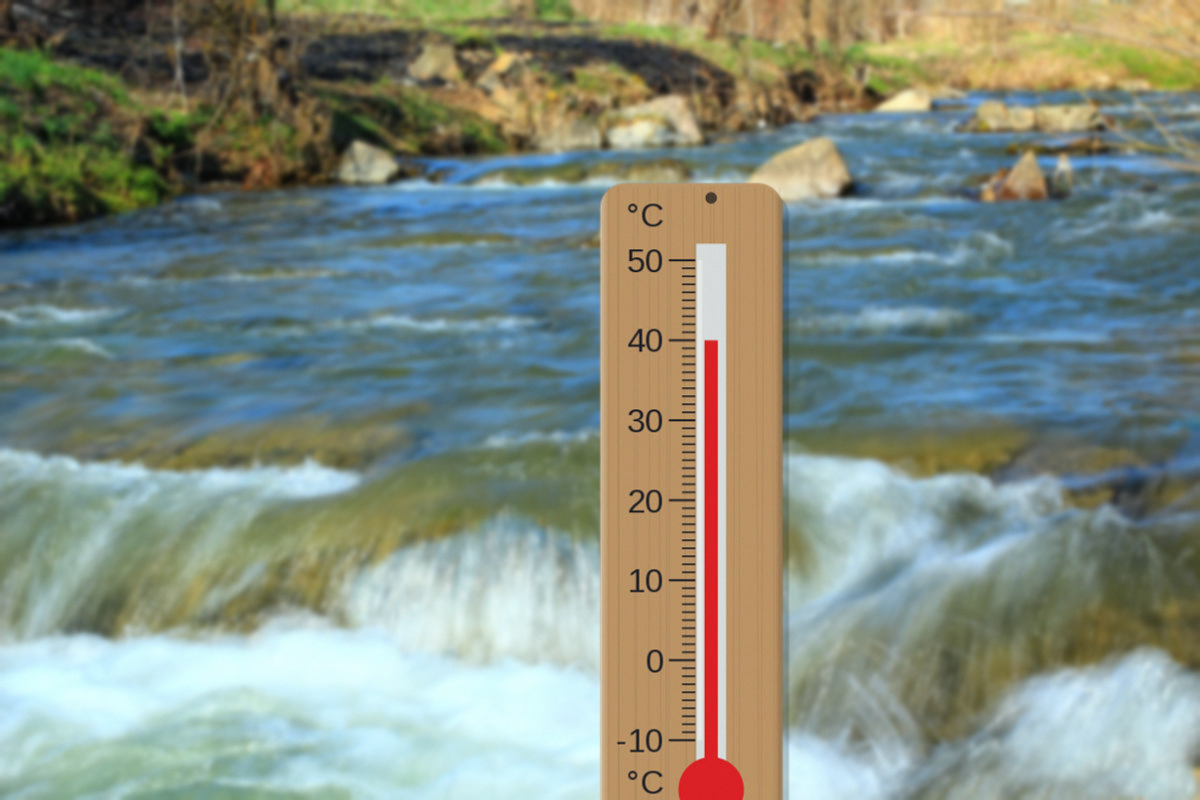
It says 40 °C
